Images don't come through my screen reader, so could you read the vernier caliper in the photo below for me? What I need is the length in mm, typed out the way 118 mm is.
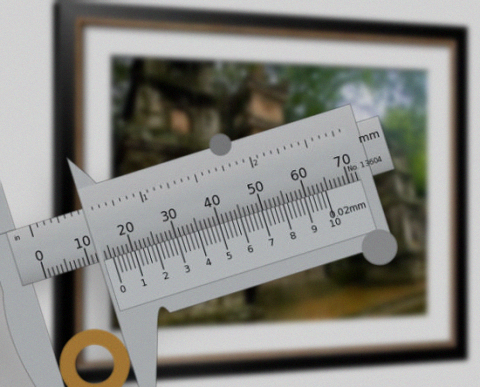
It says 15.5 mm
